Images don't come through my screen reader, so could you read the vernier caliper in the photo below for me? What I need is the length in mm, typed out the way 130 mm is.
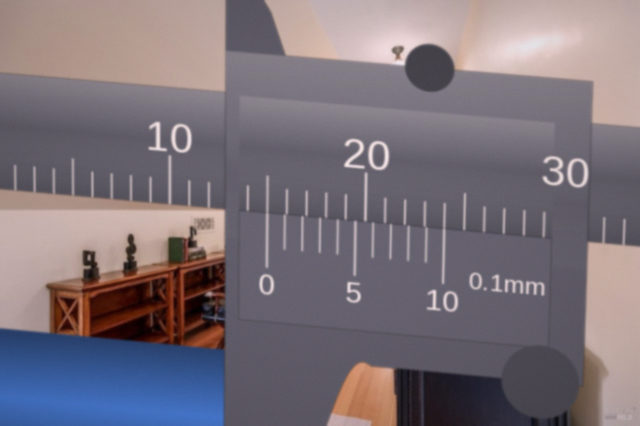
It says 15.0 mm
